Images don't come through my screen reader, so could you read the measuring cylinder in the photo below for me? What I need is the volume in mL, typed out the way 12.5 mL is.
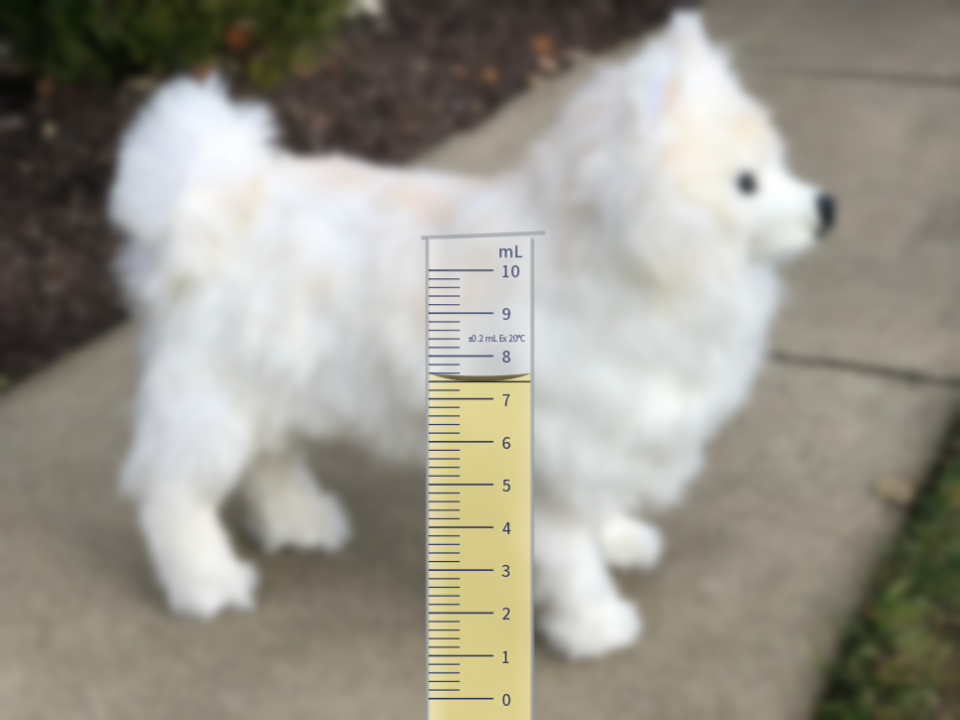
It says 7.4 mL
